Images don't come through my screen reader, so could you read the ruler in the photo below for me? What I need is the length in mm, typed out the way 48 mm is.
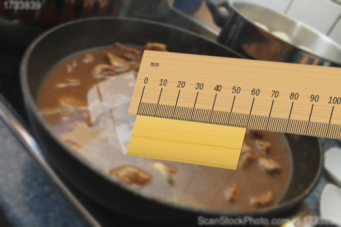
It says 60 mm
